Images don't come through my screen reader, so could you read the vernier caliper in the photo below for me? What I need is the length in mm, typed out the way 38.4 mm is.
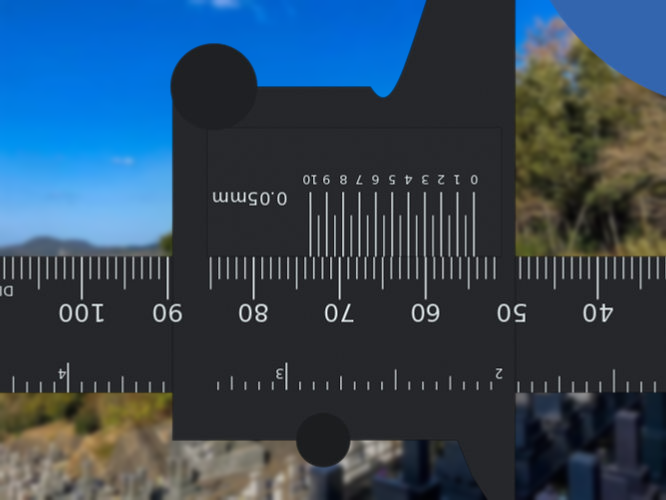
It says 54.4 mm
